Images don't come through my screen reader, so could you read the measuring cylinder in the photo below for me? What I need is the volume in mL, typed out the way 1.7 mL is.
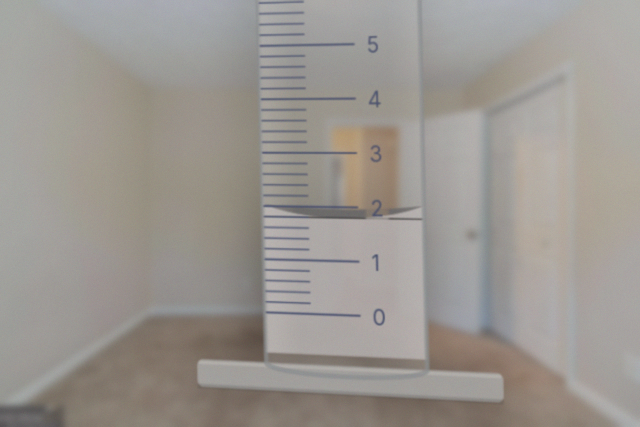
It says 1.8 mL
